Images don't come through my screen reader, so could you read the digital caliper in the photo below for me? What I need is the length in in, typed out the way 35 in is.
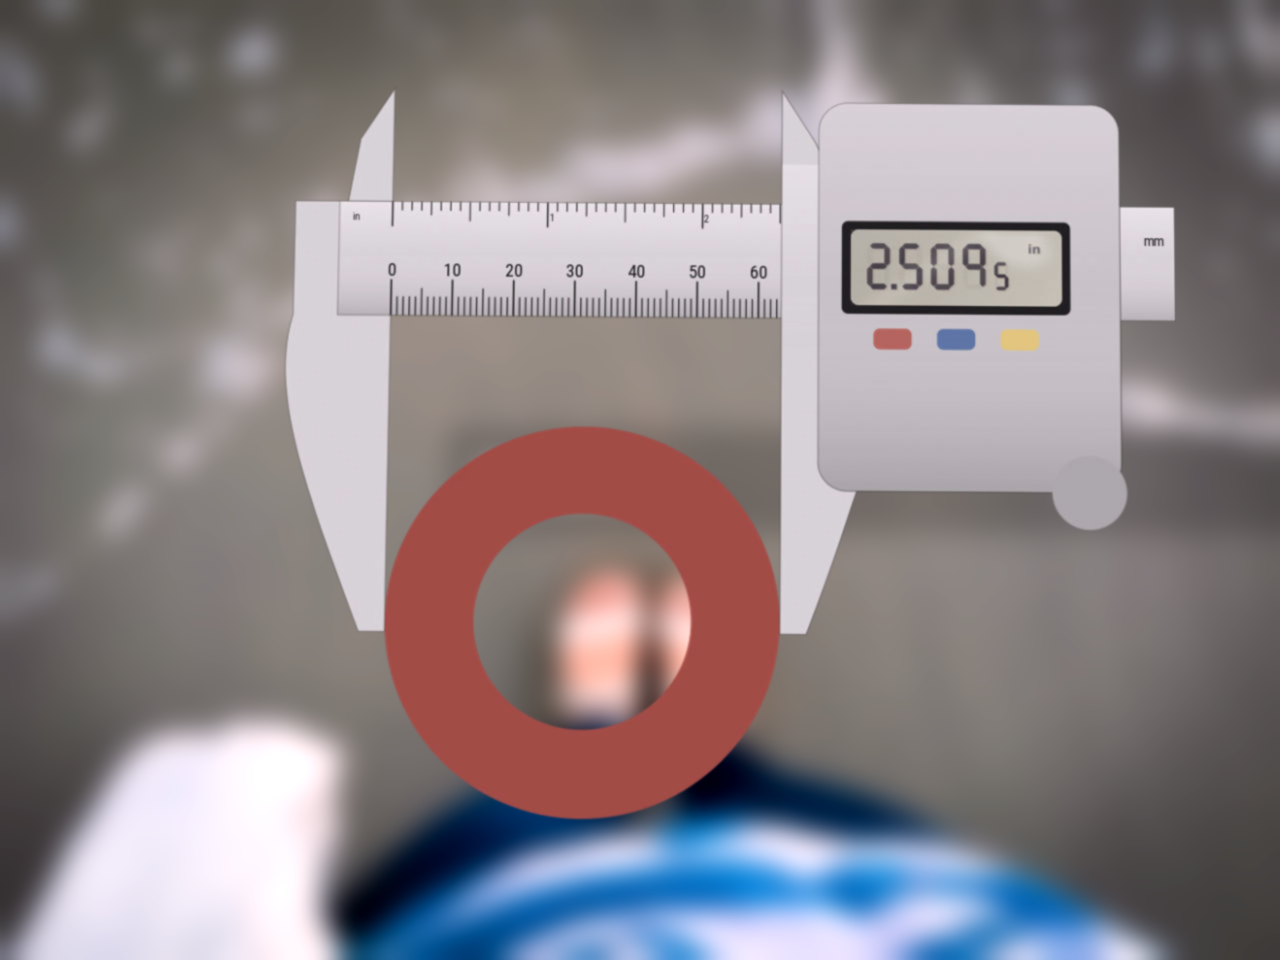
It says 2.5095 in
